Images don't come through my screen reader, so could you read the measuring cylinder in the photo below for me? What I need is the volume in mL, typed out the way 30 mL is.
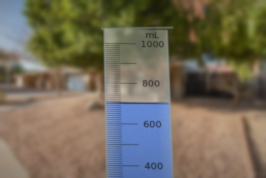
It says 700 mL
